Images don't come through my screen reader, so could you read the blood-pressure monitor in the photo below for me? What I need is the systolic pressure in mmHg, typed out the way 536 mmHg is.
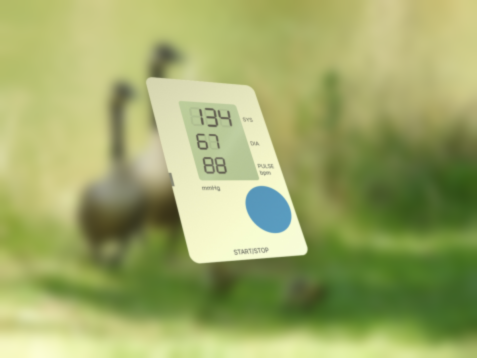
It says 134 mmHg
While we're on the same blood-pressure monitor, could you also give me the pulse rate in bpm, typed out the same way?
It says 88 bpm
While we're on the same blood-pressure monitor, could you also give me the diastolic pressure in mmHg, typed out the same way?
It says 67 mmHg
